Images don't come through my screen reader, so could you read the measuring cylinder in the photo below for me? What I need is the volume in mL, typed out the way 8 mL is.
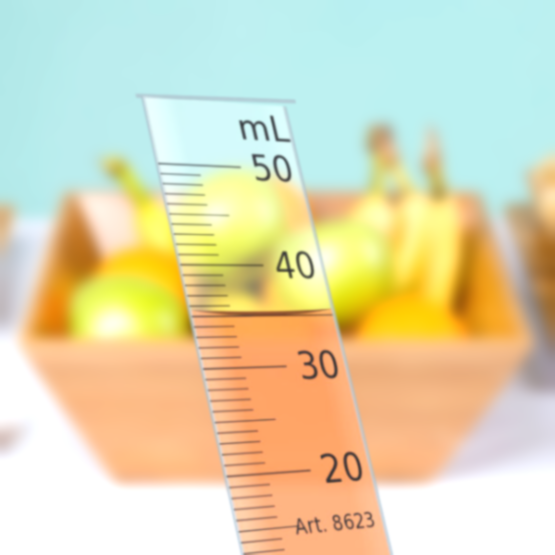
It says 35 mL
